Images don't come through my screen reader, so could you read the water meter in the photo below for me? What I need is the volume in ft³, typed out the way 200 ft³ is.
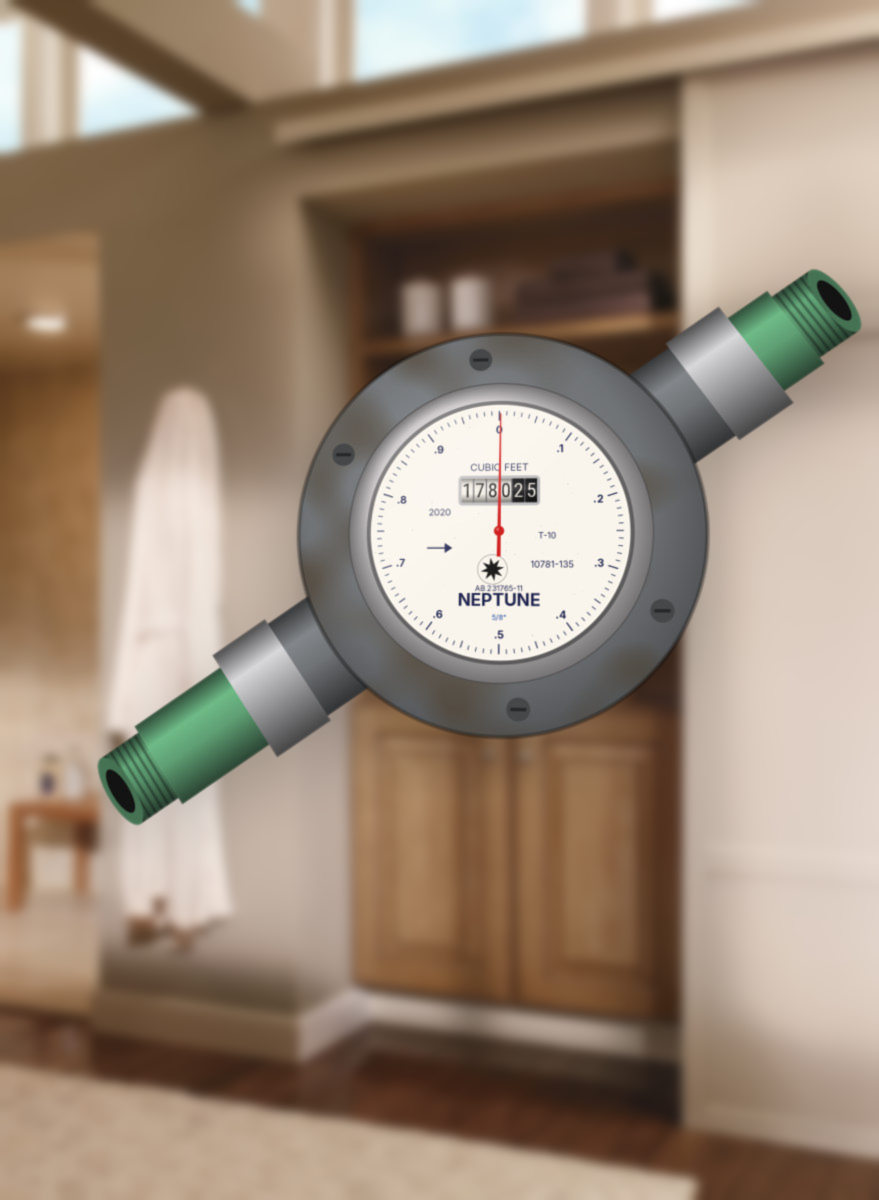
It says 178025.00 ft³
